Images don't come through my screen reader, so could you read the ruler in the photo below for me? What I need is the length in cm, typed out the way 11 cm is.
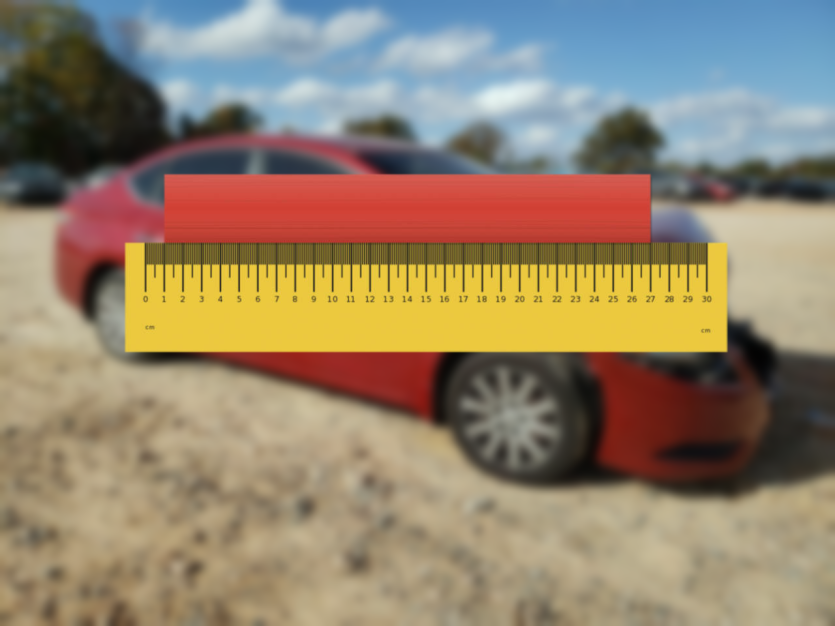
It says 26 cm
